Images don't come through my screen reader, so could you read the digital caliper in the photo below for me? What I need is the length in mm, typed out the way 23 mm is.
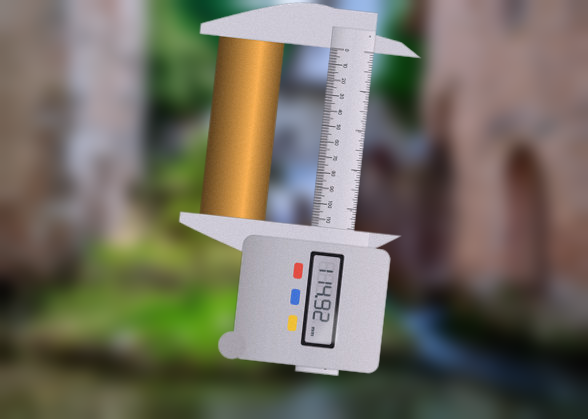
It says 114.92 mm
